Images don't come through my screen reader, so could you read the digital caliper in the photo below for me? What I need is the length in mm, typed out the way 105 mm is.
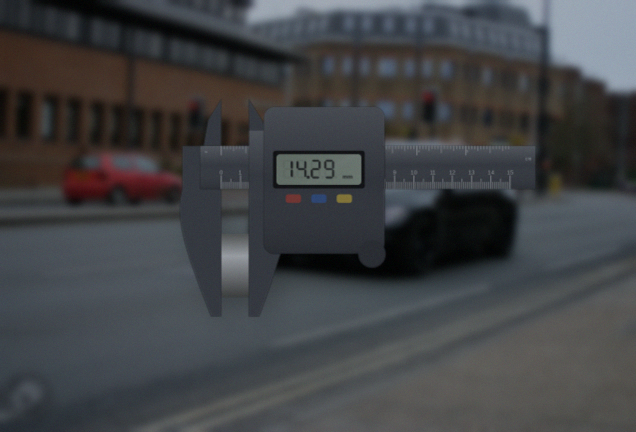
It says 14.29 mm
